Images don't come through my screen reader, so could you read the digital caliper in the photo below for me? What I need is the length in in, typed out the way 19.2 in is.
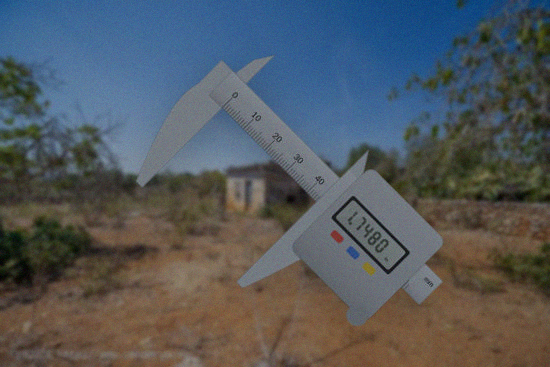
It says 1.7480 in
